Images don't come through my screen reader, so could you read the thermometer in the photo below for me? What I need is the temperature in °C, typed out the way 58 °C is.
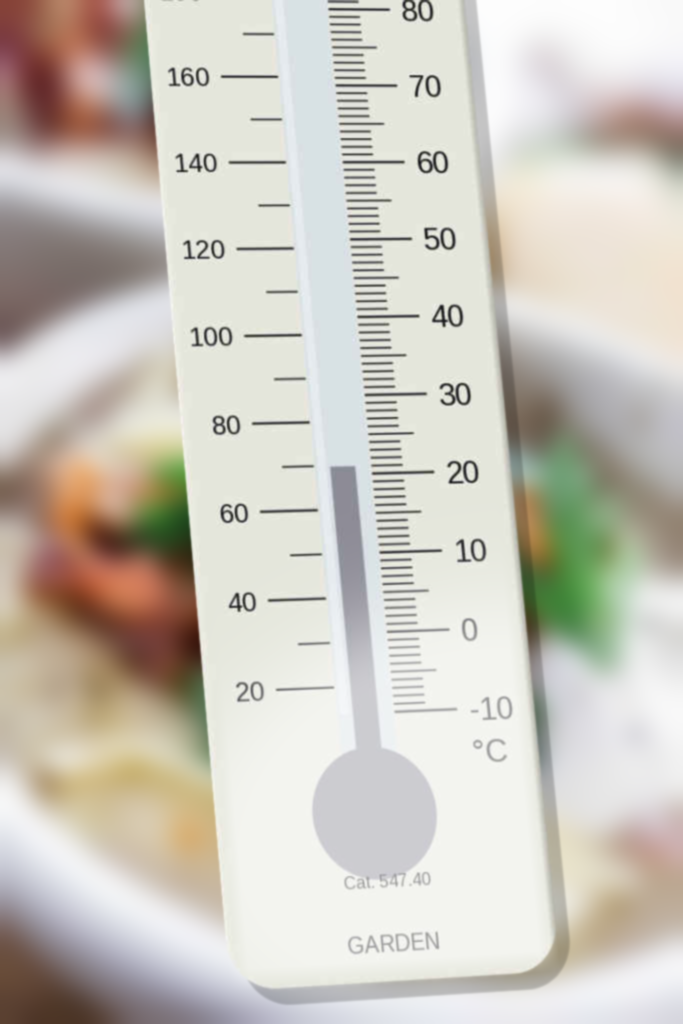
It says 21 °C
